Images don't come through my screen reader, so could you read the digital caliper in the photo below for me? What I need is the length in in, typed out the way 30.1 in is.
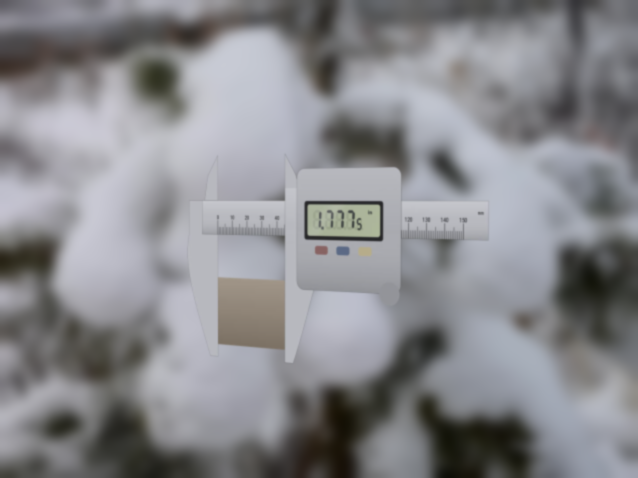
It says 1.7775 in
